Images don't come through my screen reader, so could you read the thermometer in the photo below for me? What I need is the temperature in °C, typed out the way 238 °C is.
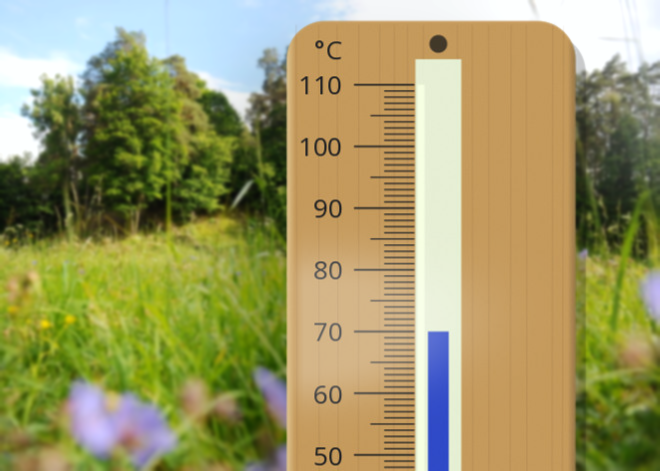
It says 70 °C
